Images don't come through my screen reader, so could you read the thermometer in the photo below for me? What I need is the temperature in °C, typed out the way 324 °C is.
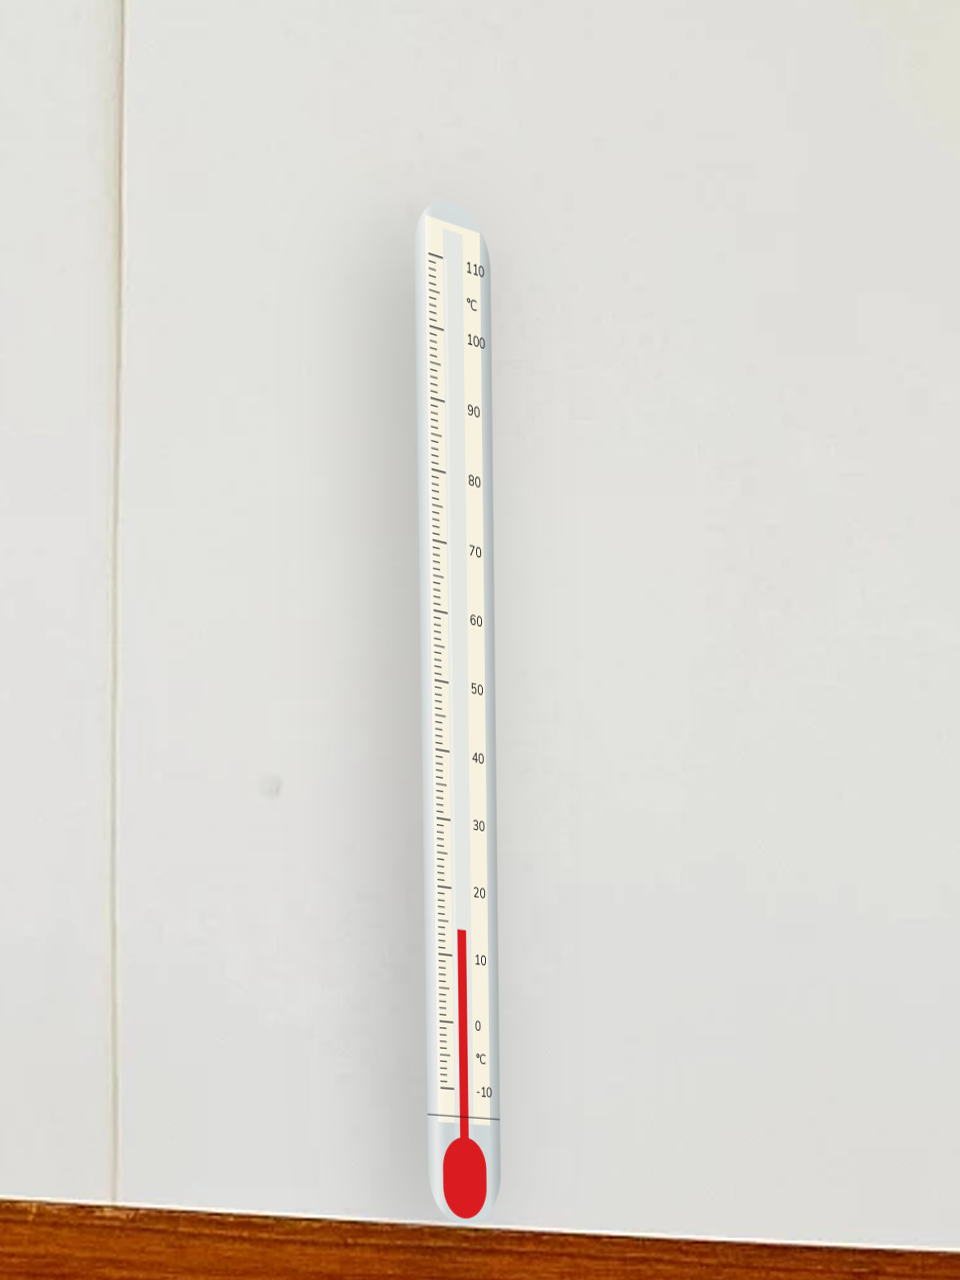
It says 14 °C
